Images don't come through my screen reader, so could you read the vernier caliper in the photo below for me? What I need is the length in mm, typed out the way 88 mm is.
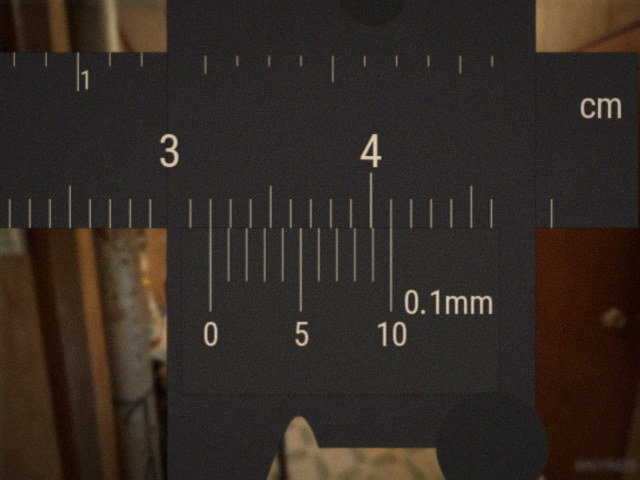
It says 32.0 mm
